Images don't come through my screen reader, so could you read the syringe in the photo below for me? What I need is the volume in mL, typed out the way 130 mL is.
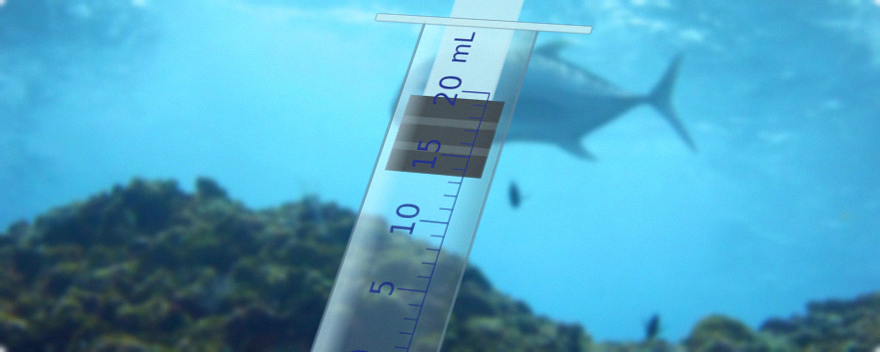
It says 13.5 mL
